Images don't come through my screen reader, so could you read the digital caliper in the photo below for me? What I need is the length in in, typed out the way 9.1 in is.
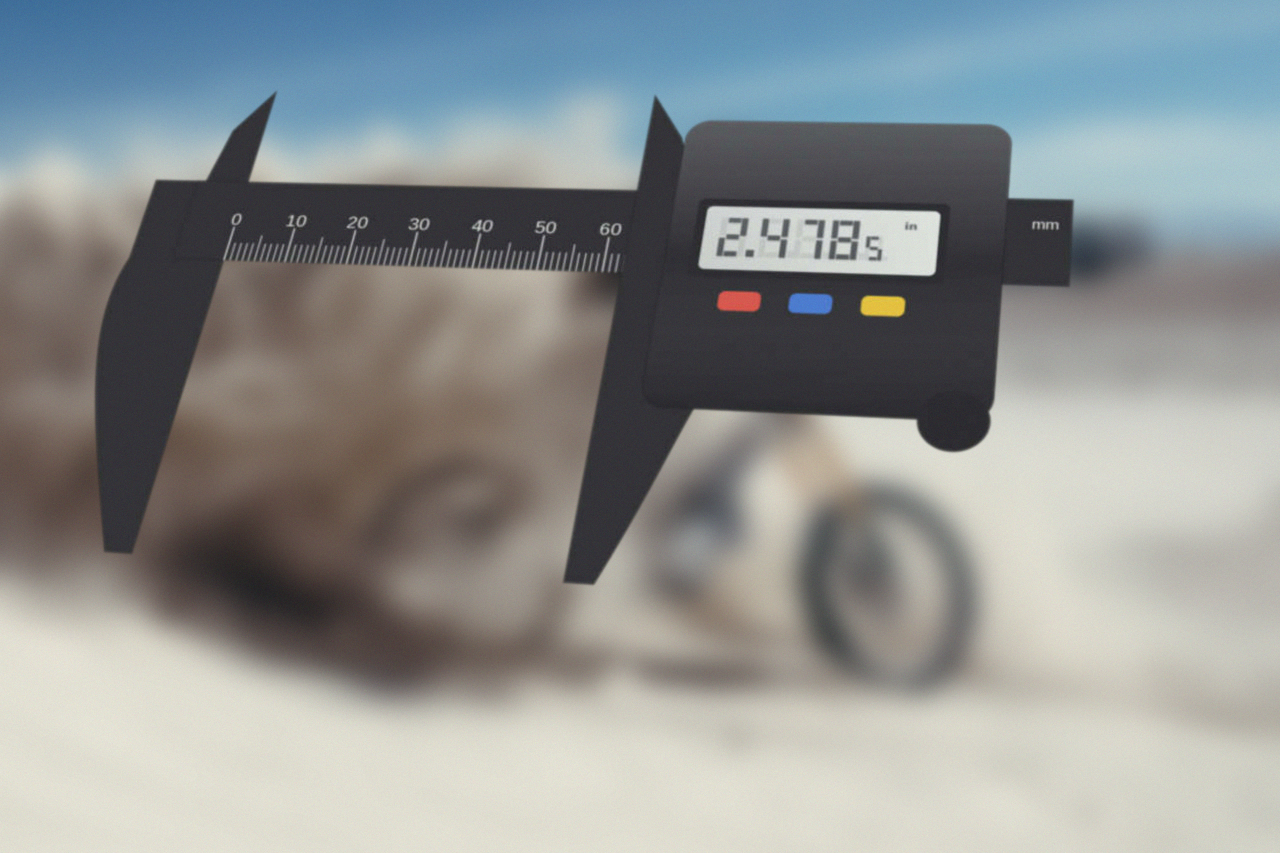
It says 2.4785 in
